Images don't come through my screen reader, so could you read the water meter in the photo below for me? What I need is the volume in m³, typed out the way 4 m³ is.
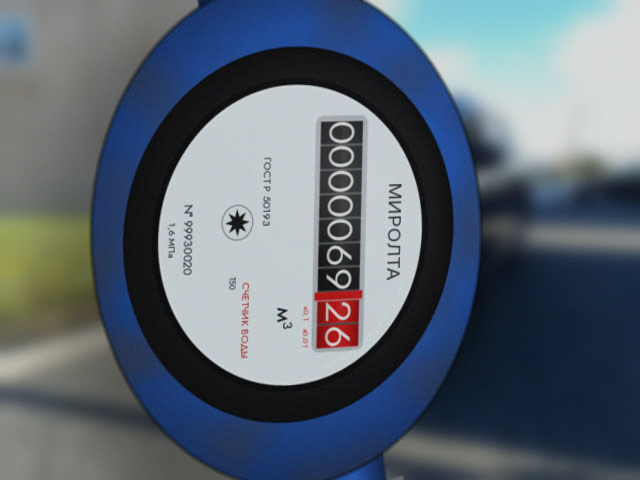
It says 69.26 m³
